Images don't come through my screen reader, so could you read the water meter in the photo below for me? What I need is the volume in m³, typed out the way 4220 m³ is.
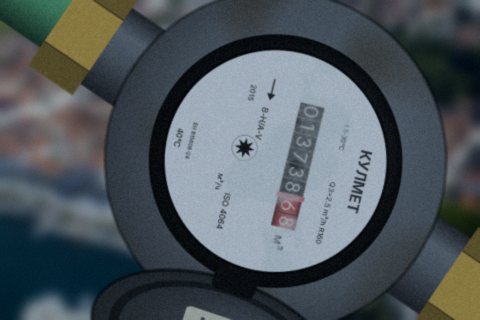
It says 13738.68 m³
